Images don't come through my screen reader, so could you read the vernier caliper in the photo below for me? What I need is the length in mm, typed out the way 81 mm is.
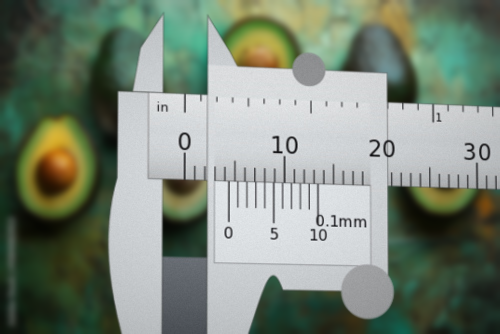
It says 4.4 mm
